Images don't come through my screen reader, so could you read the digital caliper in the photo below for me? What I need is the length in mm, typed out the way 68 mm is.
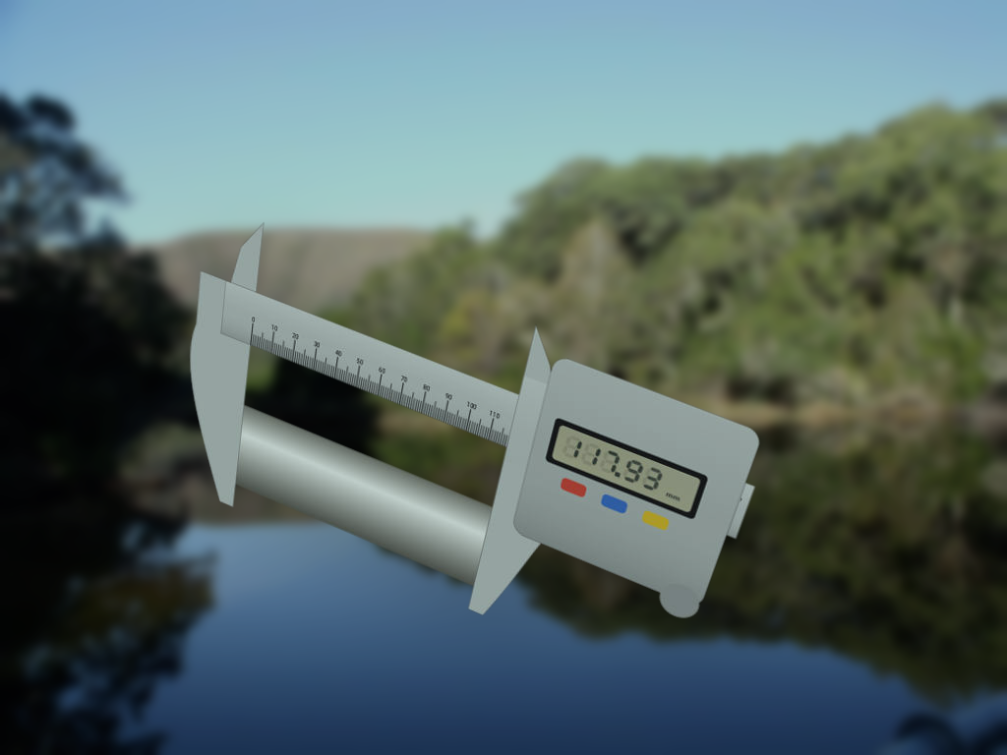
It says 117.93 mm
